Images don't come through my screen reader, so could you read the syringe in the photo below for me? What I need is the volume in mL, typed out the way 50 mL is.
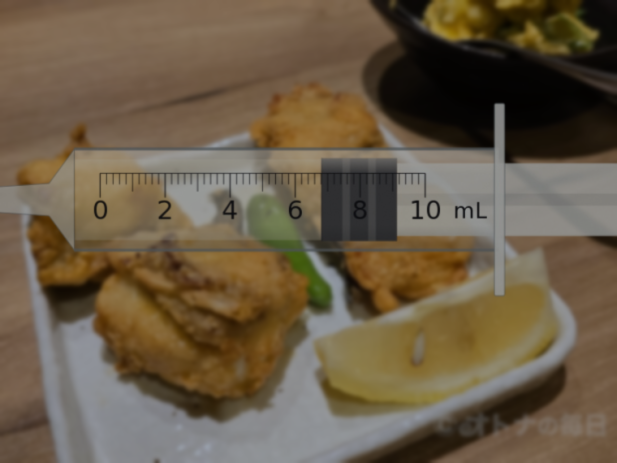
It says 6.8 mL
